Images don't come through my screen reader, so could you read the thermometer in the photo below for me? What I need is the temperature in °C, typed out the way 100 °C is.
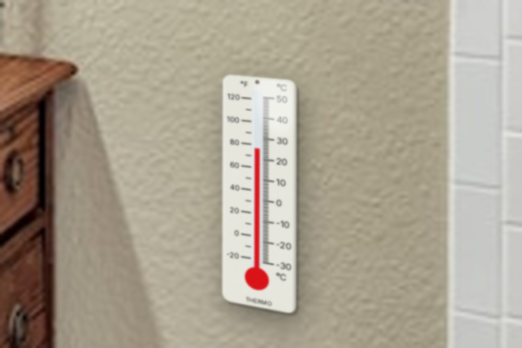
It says 25 °C
